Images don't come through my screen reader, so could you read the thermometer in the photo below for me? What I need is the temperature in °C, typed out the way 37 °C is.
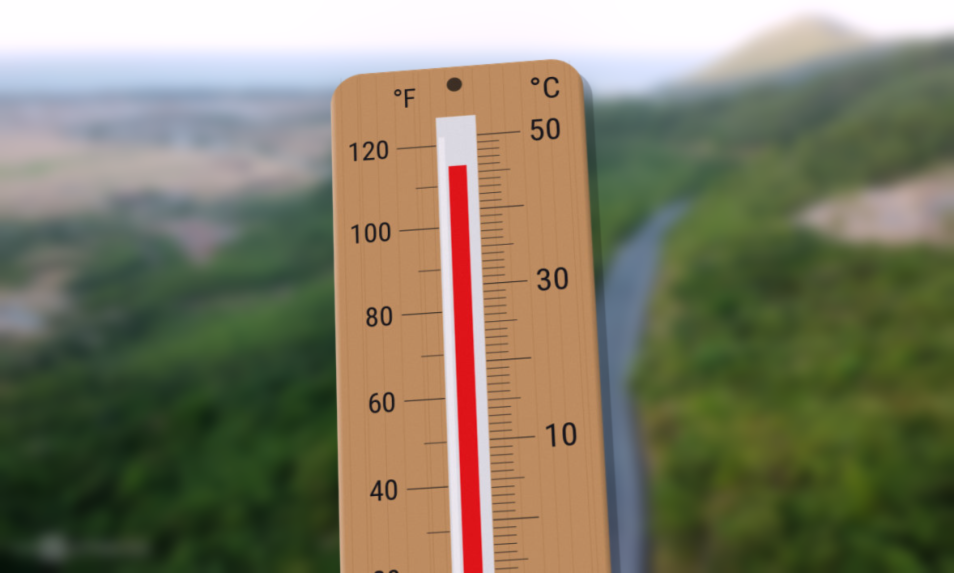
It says 46 °C
